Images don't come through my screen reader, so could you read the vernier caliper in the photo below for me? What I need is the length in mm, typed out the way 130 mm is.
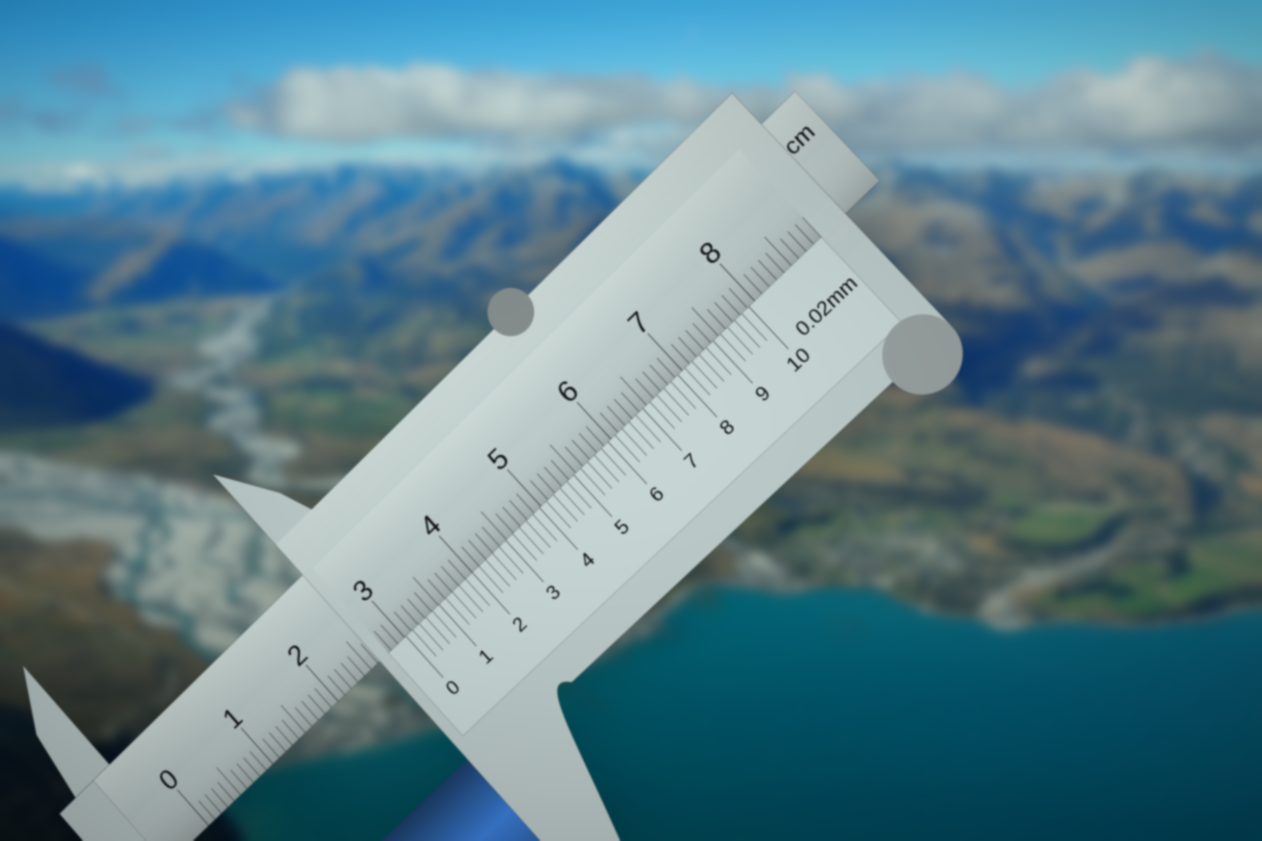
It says 30.2 mm
